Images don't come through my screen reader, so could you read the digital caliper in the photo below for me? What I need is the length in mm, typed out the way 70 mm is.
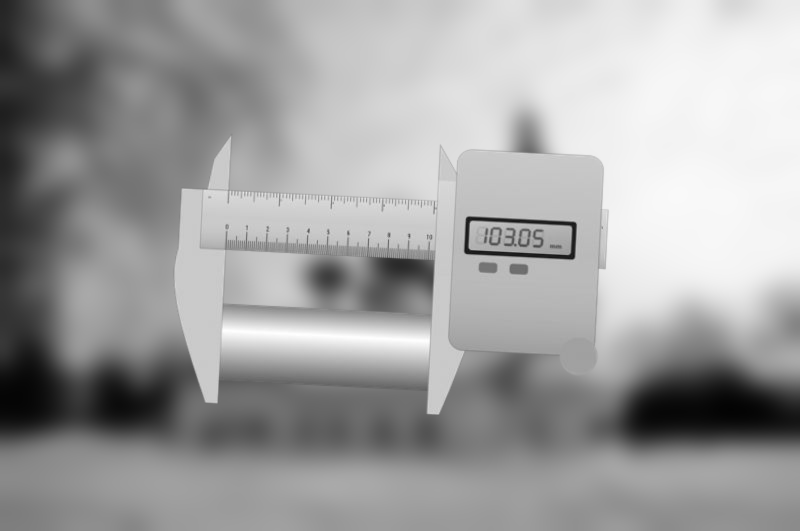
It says 103.05 mm
